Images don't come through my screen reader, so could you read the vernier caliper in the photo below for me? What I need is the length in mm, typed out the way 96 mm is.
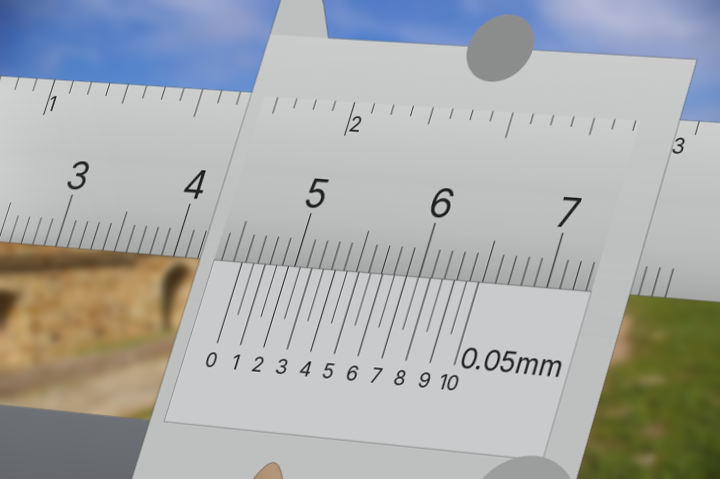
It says 45.7 mm
